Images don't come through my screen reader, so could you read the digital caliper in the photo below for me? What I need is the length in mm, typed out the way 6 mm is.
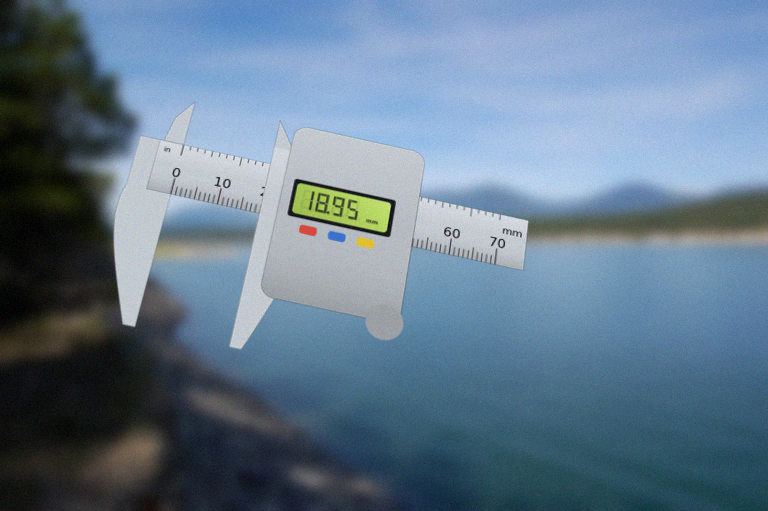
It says 18.95 mm
